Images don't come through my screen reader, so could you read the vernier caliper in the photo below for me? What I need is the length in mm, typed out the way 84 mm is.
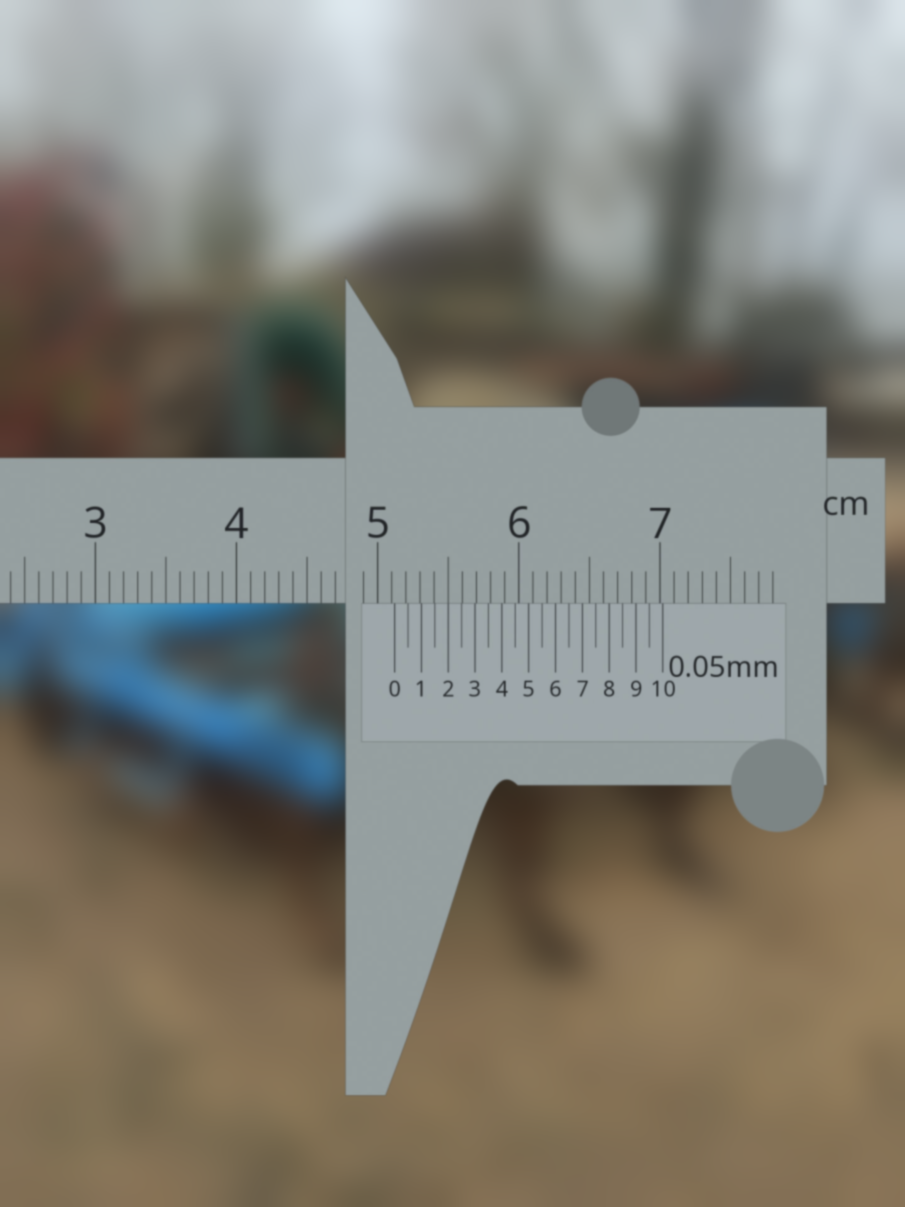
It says 51.2 mm
